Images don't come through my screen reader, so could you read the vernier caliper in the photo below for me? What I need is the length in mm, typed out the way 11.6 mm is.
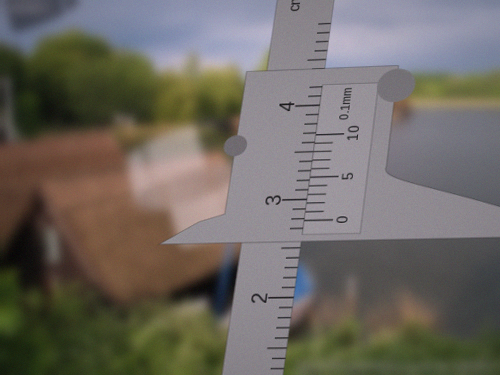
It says 27.8 mm
